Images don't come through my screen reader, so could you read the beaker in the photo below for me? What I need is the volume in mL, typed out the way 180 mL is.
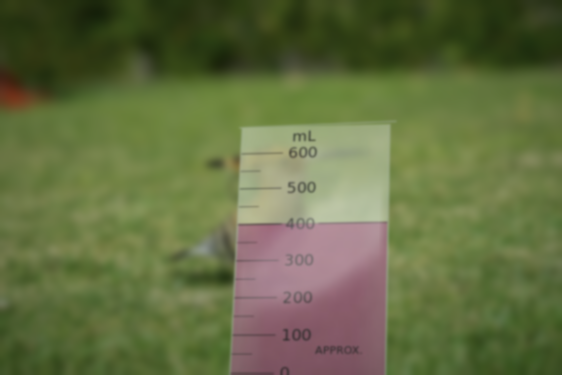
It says 400 mL
